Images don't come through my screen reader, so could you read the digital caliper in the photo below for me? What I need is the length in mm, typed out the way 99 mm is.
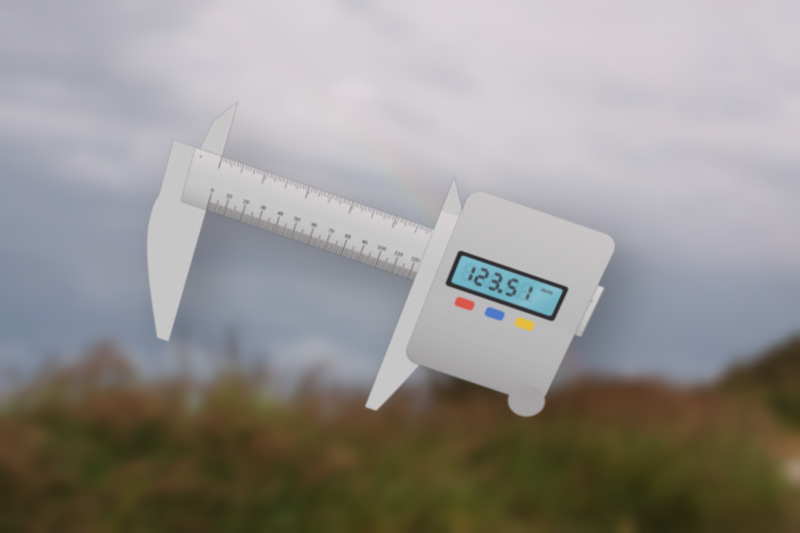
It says 123.51 mm
